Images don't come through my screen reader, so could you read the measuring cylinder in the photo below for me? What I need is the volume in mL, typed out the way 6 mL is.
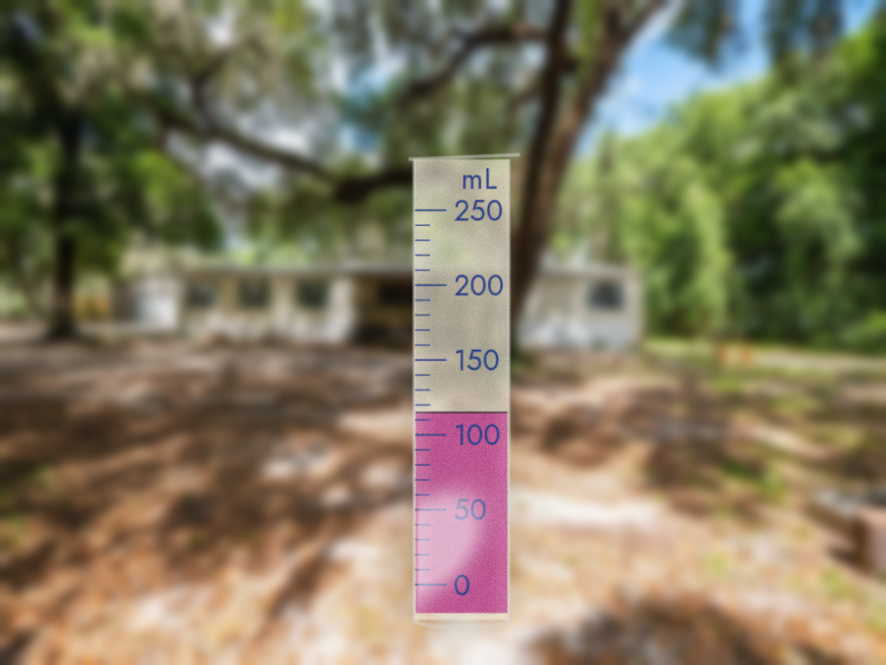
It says 115 mL
